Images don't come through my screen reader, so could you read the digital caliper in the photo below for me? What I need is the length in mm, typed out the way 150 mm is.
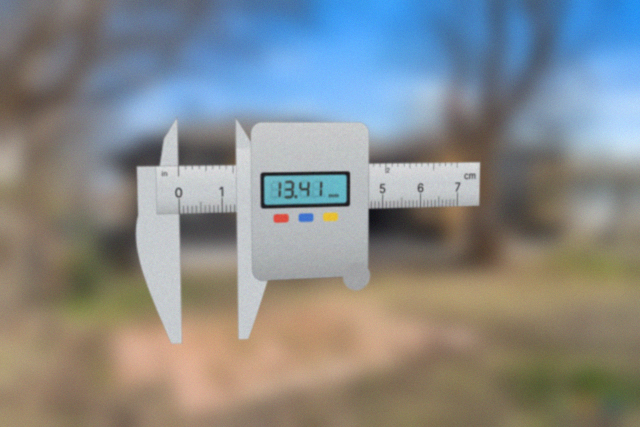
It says 13.41 mm
